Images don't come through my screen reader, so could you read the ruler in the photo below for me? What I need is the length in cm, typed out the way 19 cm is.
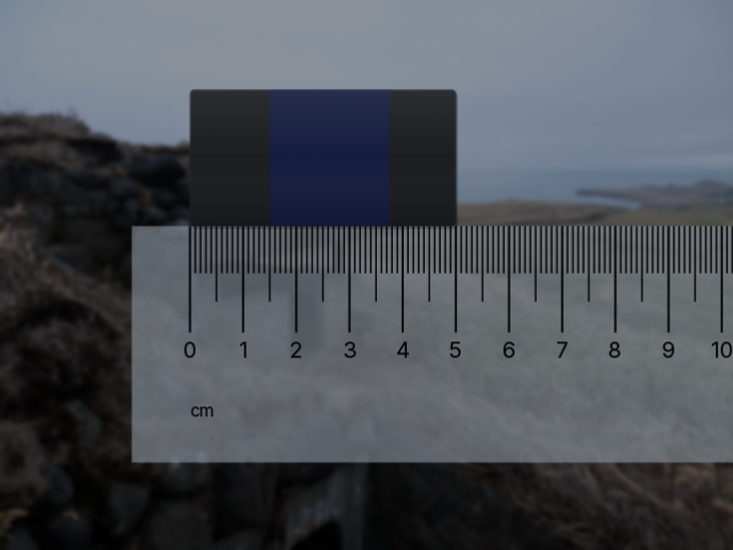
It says 5 cm
